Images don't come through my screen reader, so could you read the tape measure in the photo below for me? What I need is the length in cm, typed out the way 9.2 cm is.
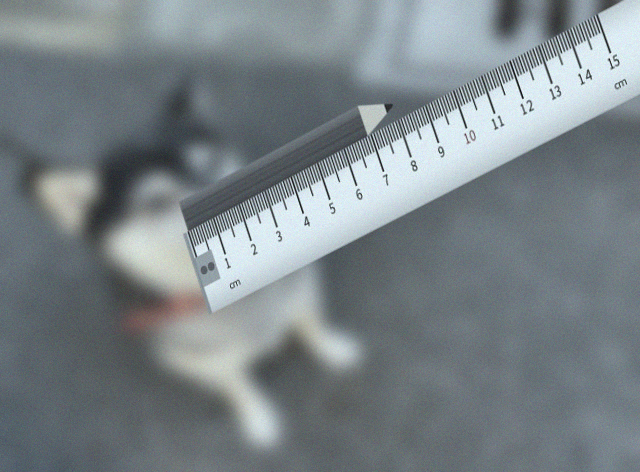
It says 8 cm
